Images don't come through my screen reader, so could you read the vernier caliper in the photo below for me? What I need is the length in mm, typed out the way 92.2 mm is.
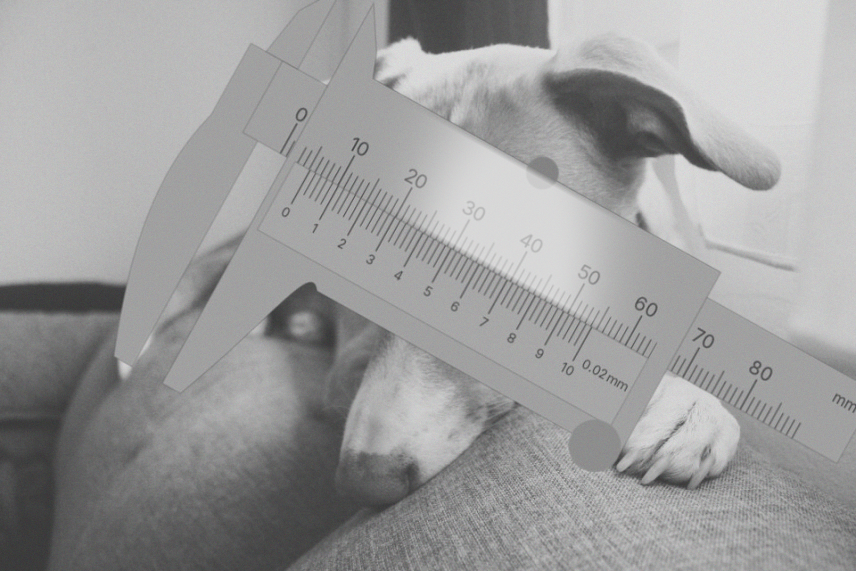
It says 5.2 mm
